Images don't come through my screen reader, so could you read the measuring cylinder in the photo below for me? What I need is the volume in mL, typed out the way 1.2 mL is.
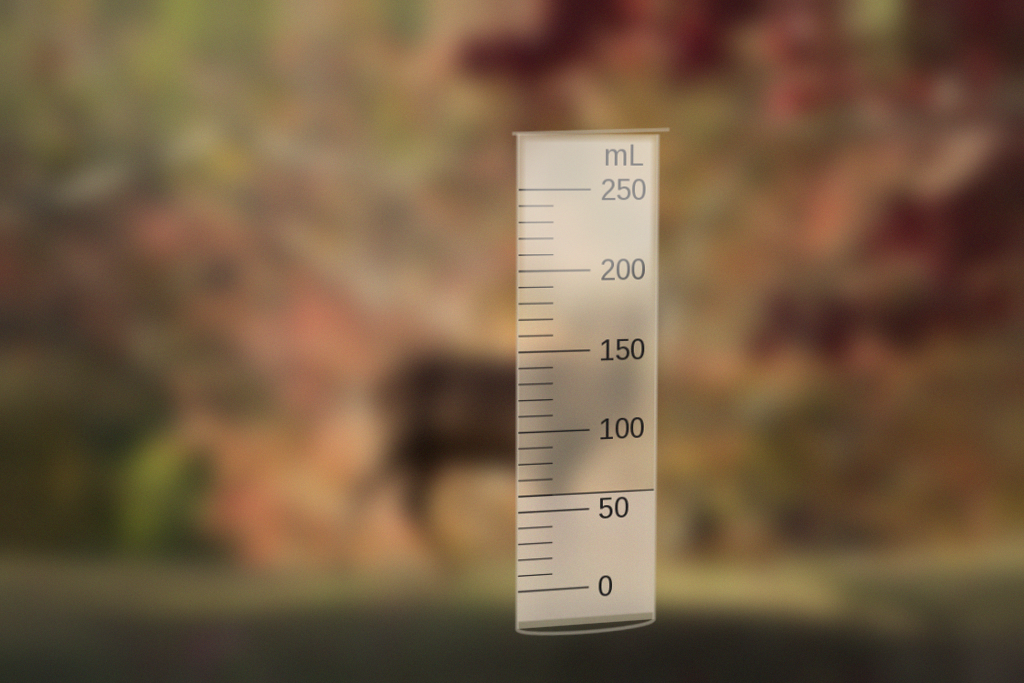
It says 60 mL
